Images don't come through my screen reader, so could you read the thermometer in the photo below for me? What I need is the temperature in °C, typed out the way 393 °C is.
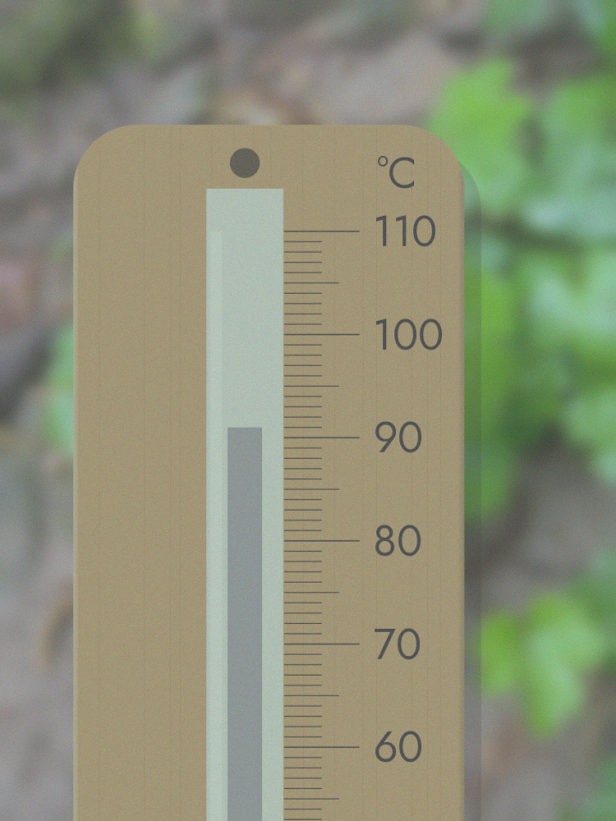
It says 91 °C
